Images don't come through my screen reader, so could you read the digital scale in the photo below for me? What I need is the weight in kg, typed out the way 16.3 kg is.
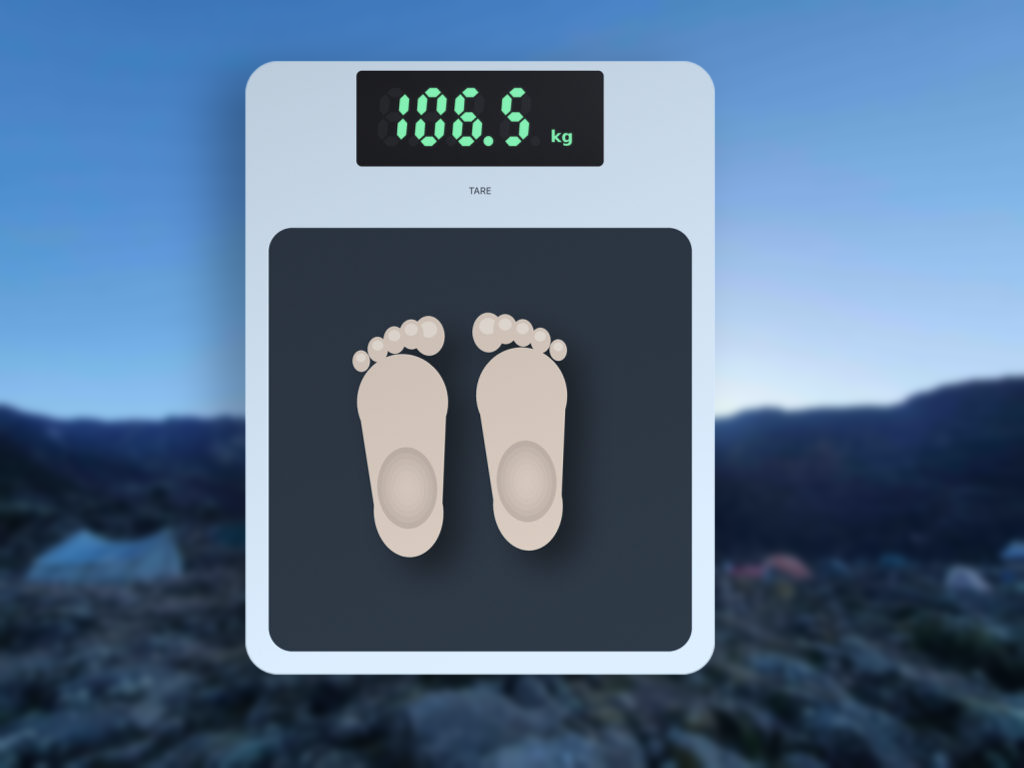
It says 106.5 kg
